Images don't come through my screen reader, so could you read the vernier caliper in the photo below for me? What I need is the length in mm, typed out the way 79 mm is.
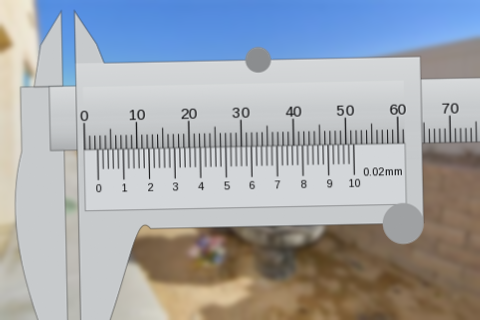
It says 2.5 mm
